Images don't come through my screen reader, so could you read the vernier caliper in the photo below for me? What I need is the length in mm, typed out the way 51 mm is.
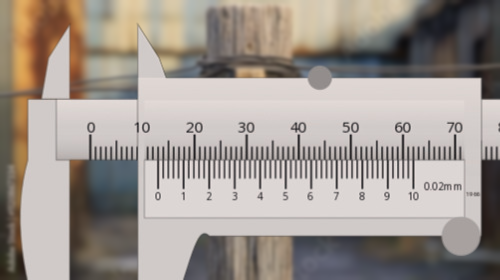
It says 13.0 mm
